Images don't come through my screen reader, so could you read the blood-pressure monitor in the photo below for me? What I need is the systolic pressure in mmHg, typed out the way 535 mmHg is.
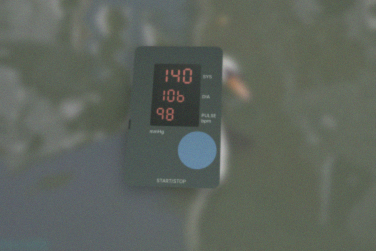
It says 140 mmHg
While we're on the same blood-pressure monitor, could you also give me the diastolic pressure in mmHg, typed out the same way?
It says 106 mmHg
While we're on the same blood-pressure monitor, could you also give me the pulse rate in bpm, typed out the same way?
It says 98 bpm
